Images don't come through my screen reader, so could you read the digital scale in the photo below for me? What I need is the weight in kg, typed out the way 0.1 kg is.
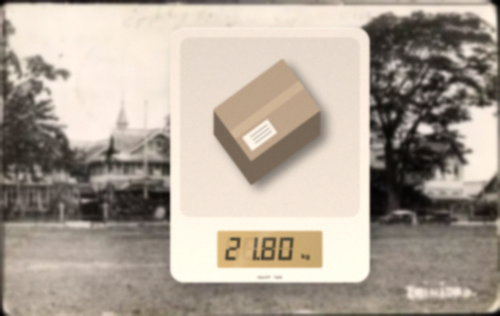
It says 21.80 kg
